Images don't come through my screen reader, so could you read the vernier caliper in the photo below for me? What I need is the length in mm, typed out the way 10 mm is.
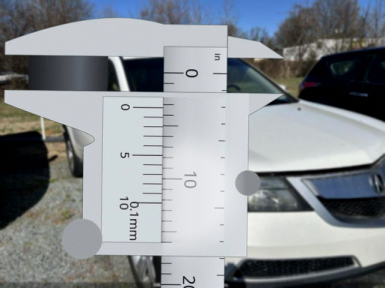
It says 3.3 mm
